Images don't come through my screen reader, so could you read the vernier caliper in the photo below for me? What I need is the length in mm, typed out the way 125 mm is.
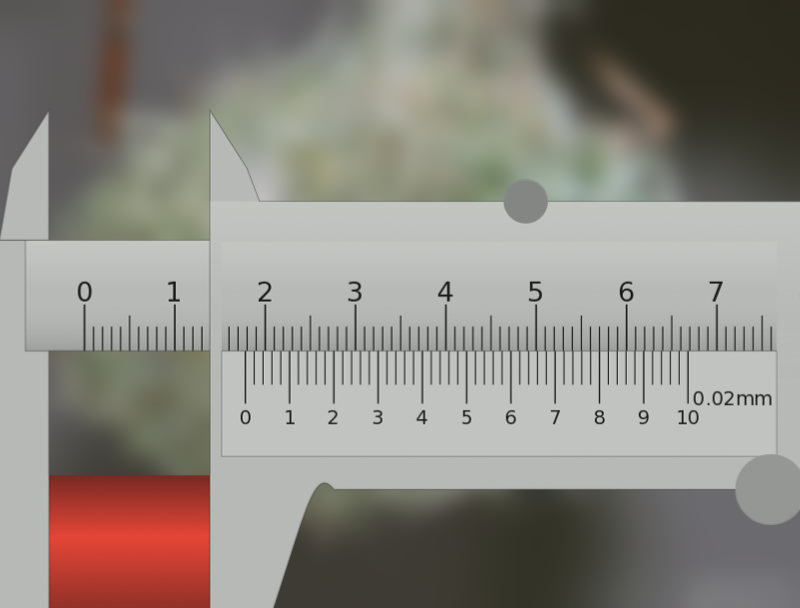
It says 17.8 mm
